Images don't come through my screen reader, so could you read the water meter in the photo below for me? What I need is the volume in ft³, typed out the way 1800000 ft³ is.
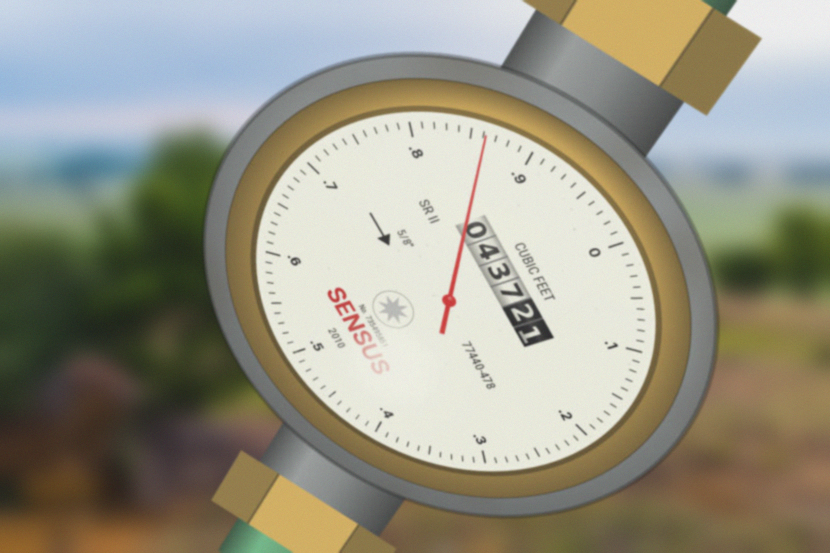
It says 43720.86 ft³
